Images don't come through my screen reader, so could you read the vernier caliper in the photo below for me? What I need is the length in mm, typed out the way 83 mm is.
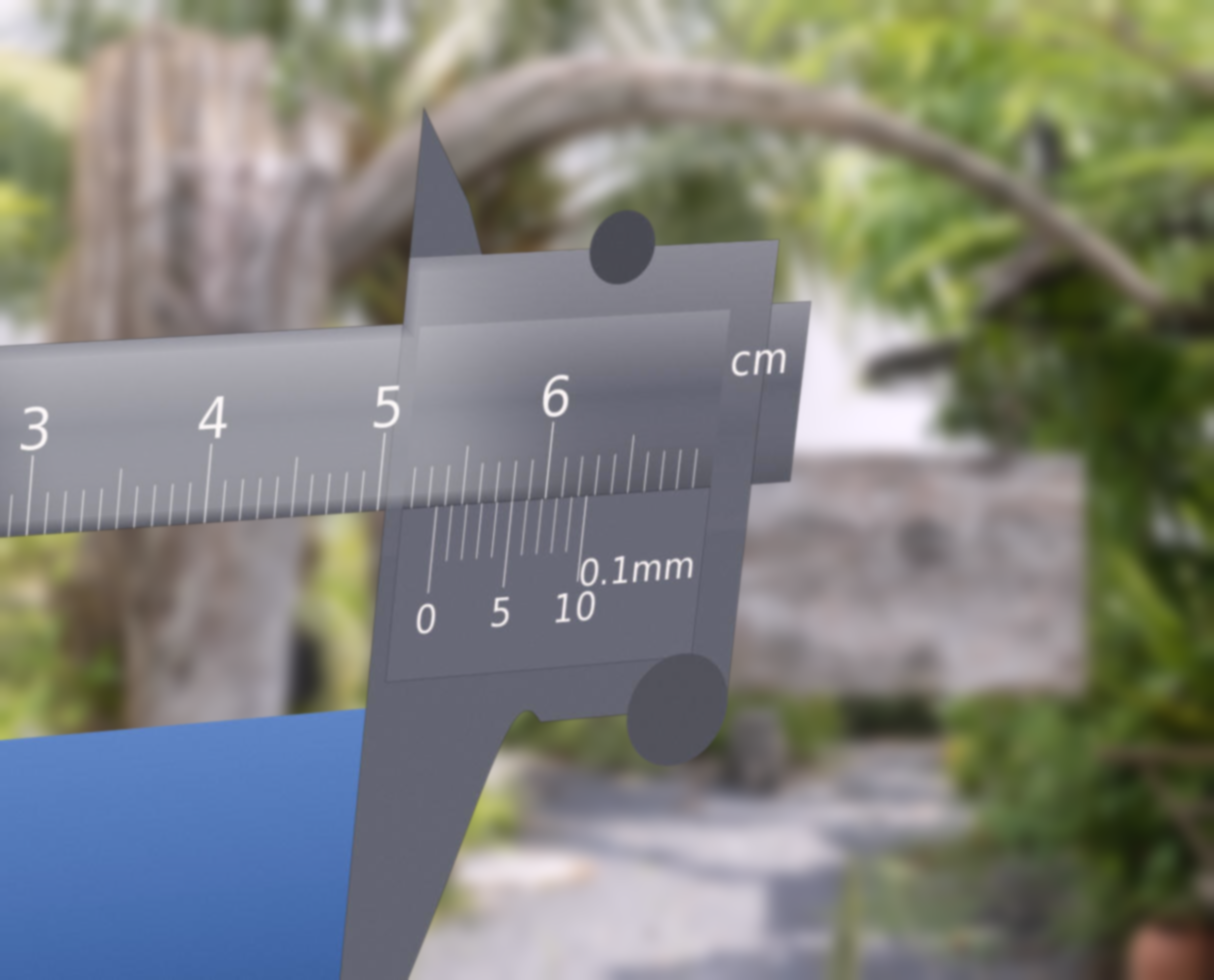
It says 53.5 mm
